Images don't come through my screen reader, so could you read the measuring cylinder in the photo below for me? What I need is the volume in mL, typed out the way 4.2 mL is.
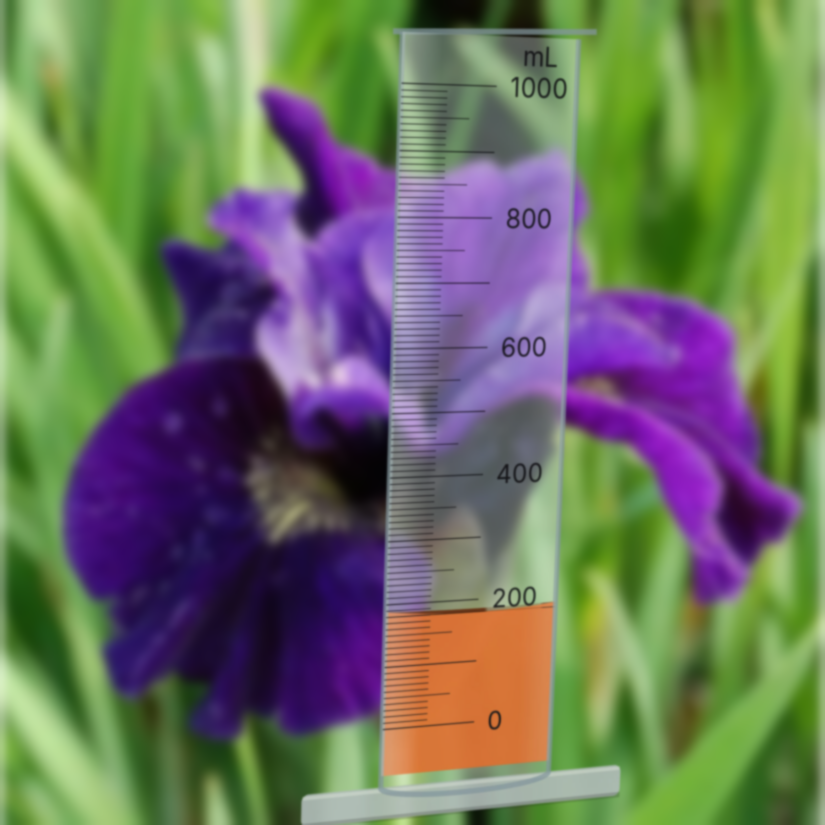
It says 180 mL
